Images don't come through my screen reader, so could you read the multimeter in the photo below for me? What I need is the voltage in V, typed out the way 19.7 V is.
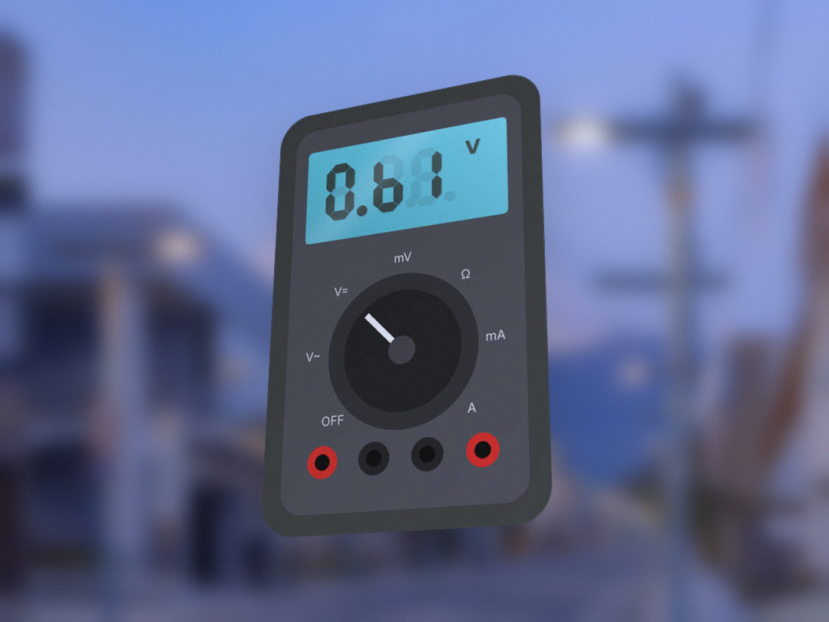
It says 0.61 V
